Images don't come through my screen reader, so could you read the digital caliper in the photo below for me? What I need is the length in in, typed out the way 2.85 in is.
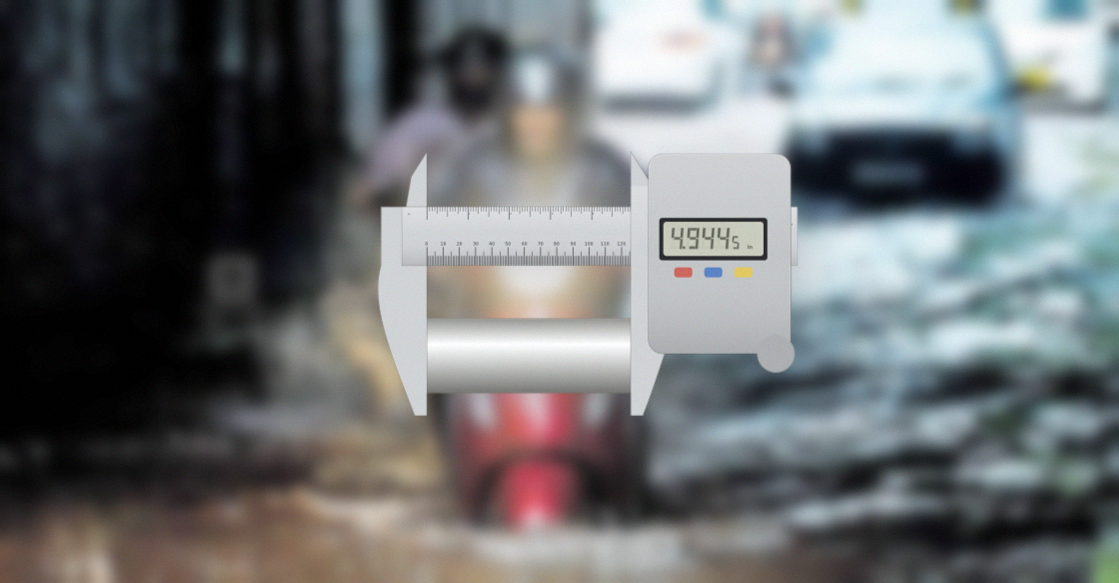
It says 4.9445 in
